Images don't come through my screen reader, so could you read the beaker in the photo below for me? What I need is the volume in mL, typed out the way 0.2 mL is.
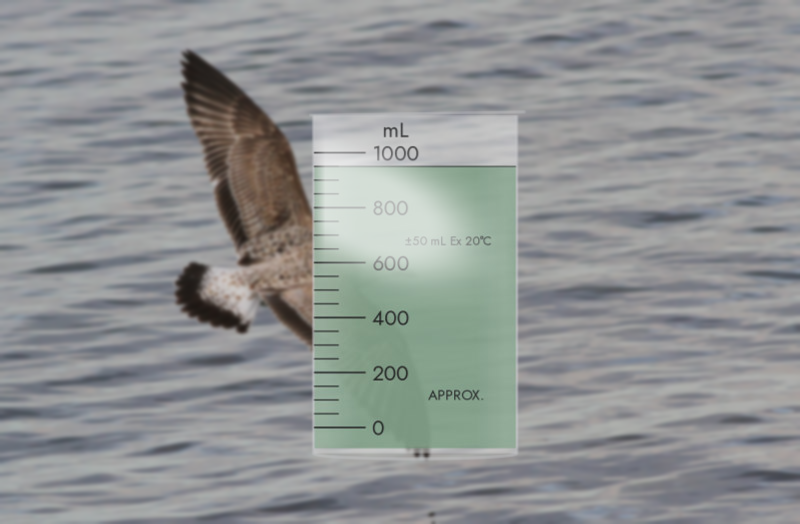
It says 950 mL
